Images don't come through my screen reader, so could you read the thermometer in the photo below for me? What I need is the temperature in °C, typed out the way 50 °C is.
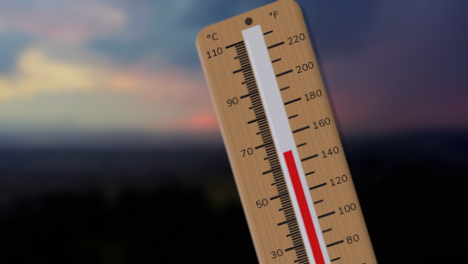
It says 65 °C
